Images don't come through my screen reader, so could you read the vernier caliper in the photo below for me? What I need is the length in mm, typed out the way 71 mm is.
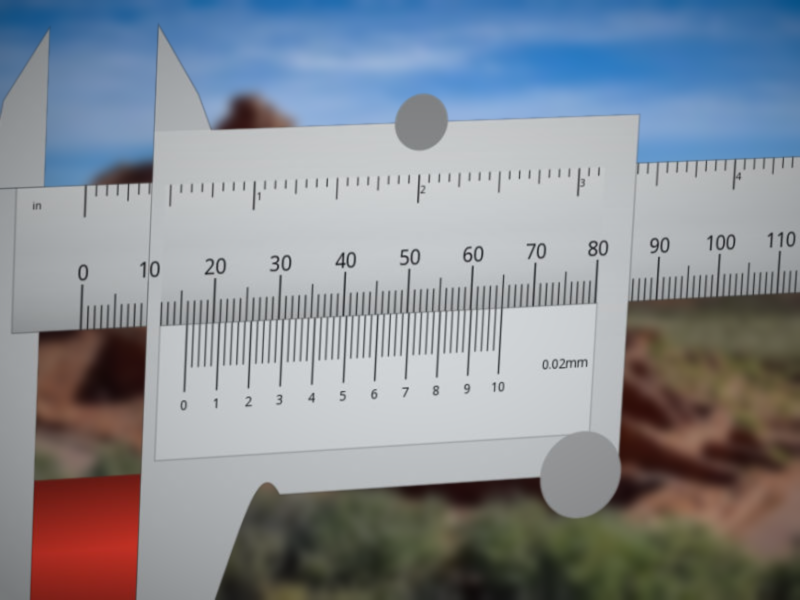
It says 16.0 mm
